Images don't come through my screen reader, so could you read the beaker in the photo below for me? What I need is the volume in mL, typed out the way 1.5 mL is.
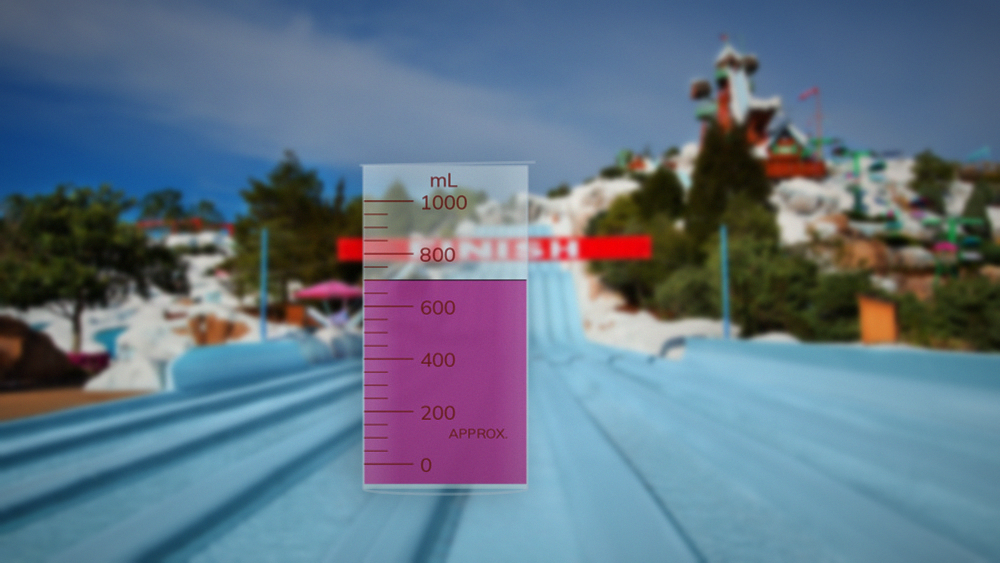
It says 700 mL
